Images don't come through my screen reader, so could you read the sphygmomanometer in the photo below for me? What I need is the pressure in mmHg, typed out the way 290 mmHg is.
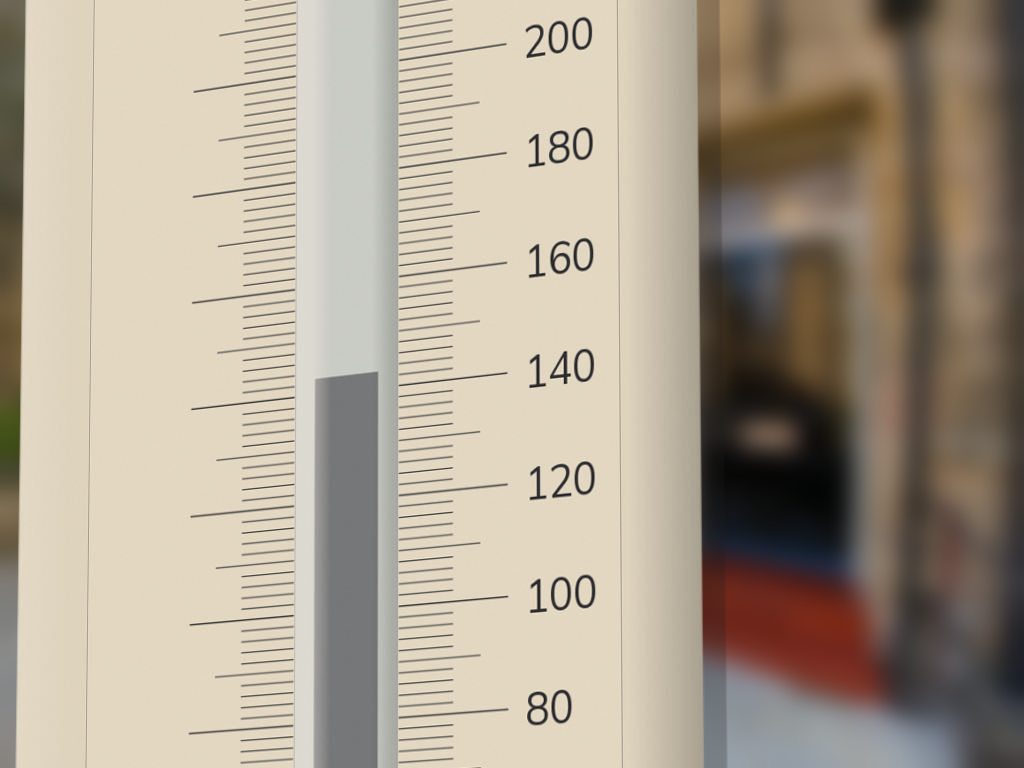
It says 143 mmHg
